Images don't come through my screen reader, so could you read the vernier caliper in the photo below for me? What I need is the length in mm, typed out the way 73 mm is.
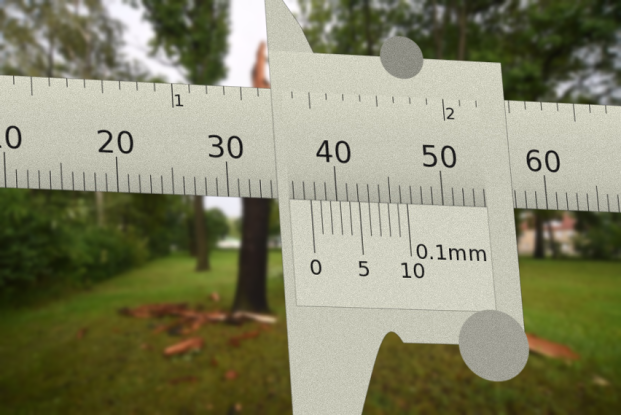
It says 37.6 mm
